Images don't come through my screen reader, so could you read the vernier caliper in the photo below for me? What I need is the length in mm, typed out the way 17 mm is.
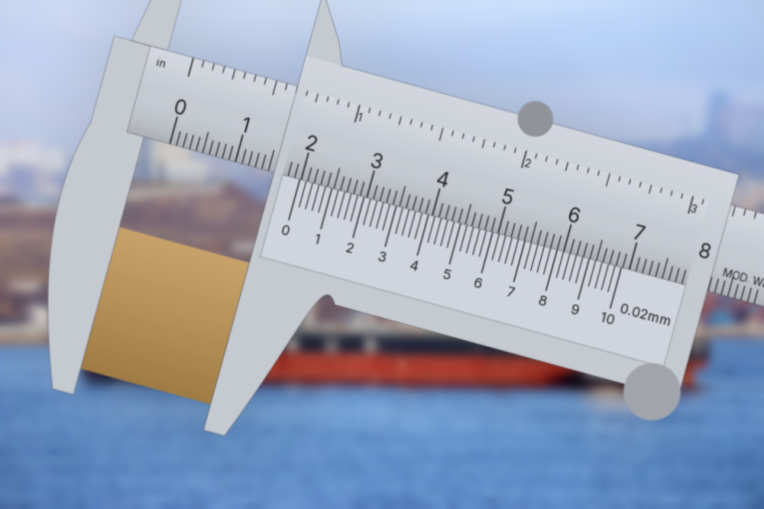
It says 19.8 mm
